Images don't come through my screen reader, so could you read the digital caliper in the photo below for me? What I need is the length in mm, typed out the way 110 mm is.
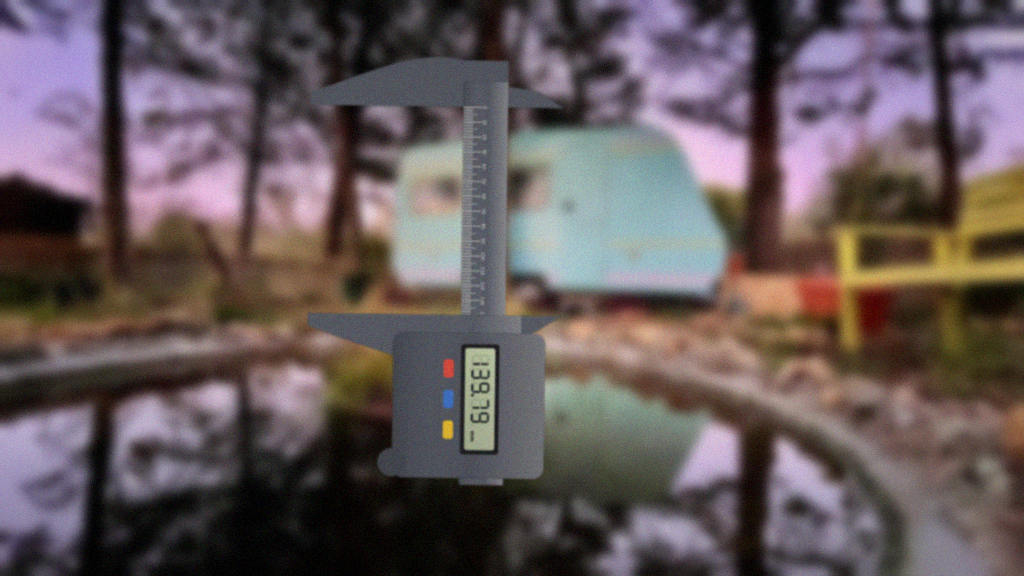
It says 139.79 mm
